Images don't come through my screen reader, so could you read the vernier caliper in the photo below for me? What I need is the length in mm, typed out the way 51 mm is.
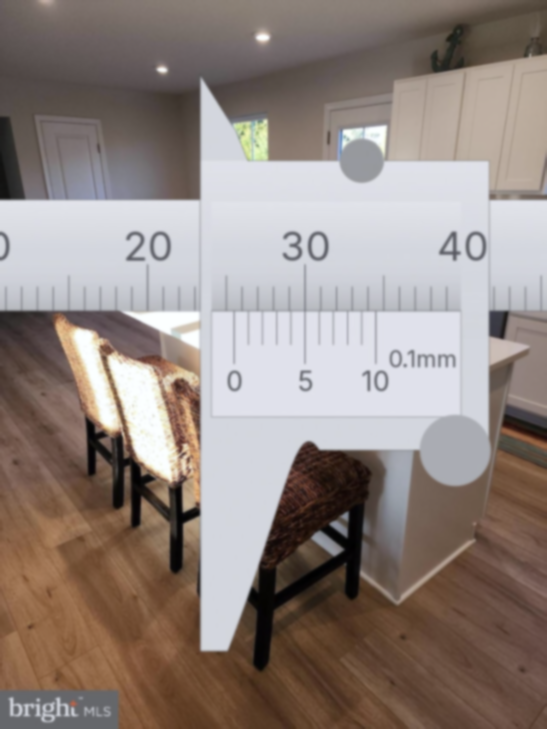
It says 25.5 mm
